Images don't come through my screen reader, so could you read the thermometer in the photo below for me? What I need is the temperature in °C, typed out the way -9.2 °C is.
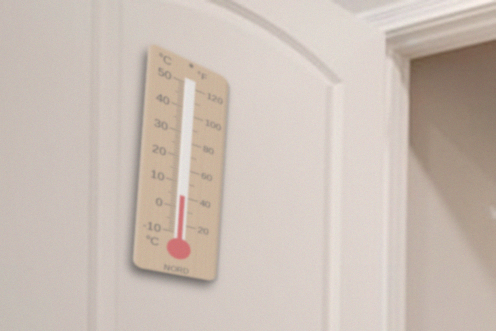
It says 5 °C
